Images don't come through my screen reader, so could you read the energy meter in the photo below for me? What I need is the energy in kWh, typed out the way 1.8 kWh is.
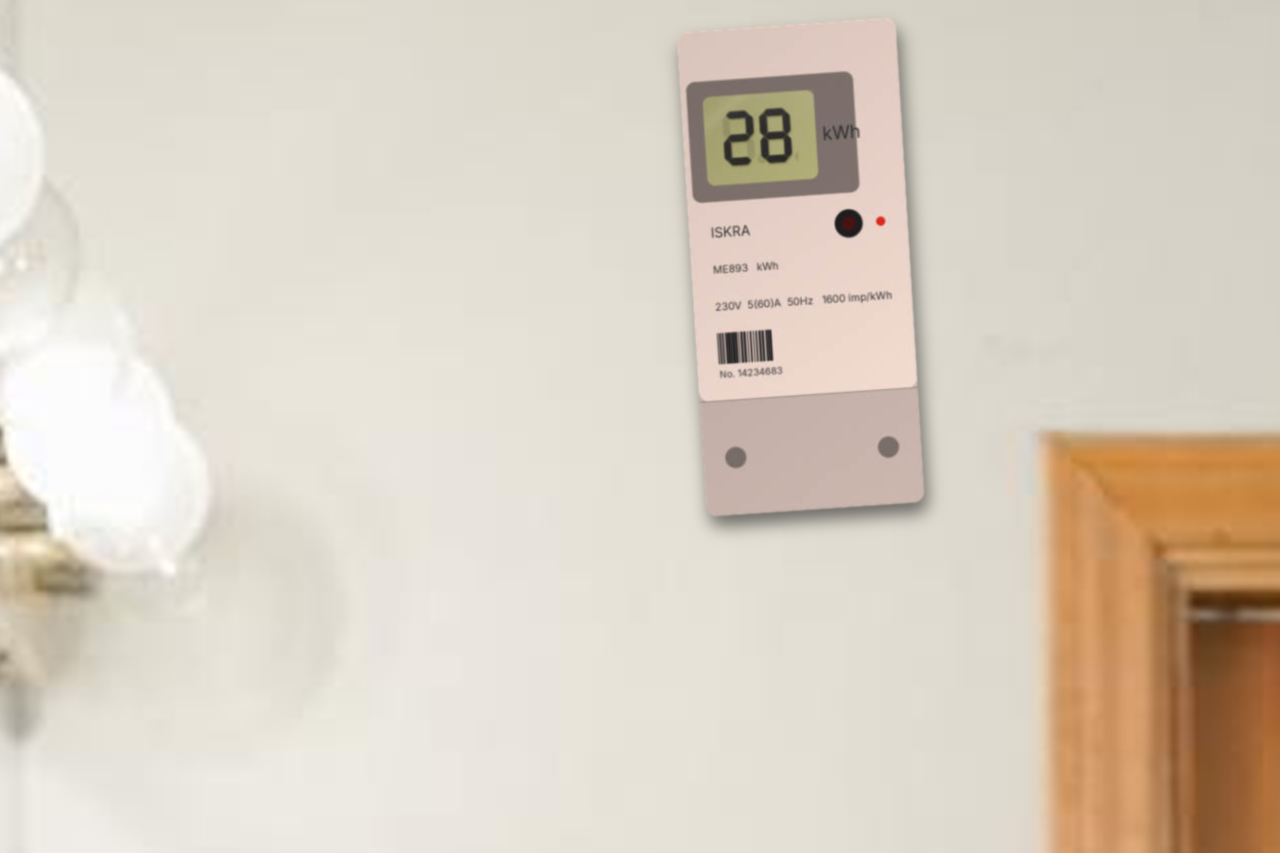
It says 28 kWh
